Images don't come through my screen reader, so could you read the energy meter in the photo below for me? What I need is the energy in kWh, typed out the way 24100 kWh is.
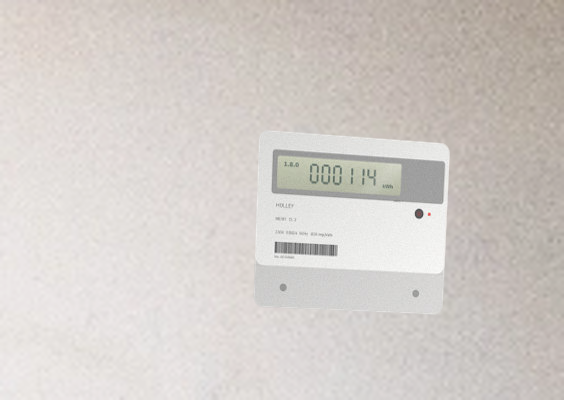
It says 114 kWh
